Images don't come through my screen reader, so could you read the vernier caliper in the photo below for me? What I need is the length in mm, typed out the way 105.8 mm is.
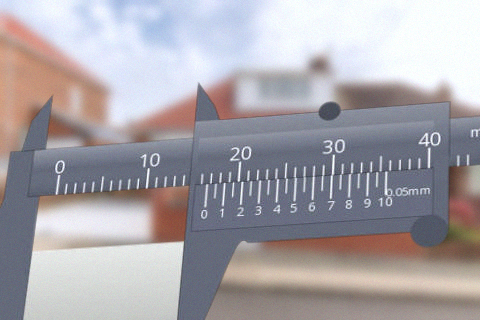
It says 16.6 mm
